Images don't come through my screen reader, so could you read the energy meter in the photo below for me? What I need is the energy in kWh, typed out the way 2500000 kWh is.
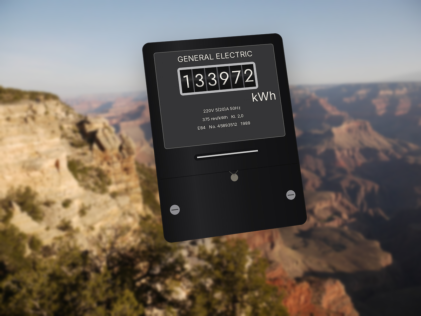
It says 133972 kWh
